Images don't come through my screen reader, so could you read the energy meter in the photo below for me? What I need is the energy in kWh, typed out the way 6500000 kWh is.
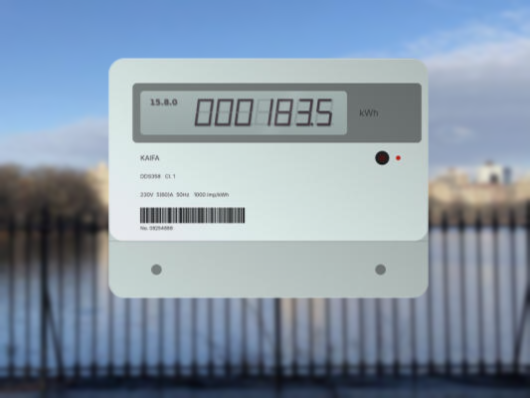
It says 183.5 kWh
